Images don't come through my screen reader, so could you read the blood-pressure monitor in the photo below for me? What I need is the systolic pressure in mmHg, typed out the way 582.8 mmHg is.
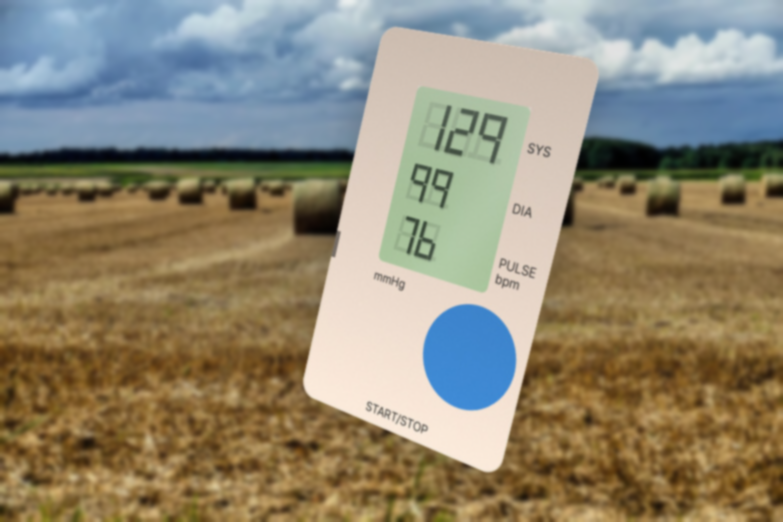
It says 129 mmHg
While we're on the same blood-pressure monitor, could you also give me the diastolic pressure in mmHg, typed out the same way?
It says 99 mmHg
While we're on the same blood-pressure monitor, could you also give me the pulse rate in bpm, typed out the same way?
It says 76 bpm
